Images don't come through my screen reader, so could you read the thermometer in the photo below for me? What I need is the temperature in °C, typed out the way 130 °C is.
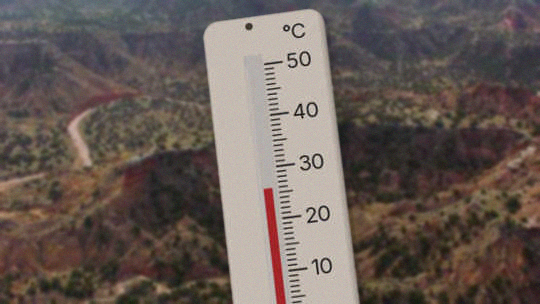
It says 26 °C
